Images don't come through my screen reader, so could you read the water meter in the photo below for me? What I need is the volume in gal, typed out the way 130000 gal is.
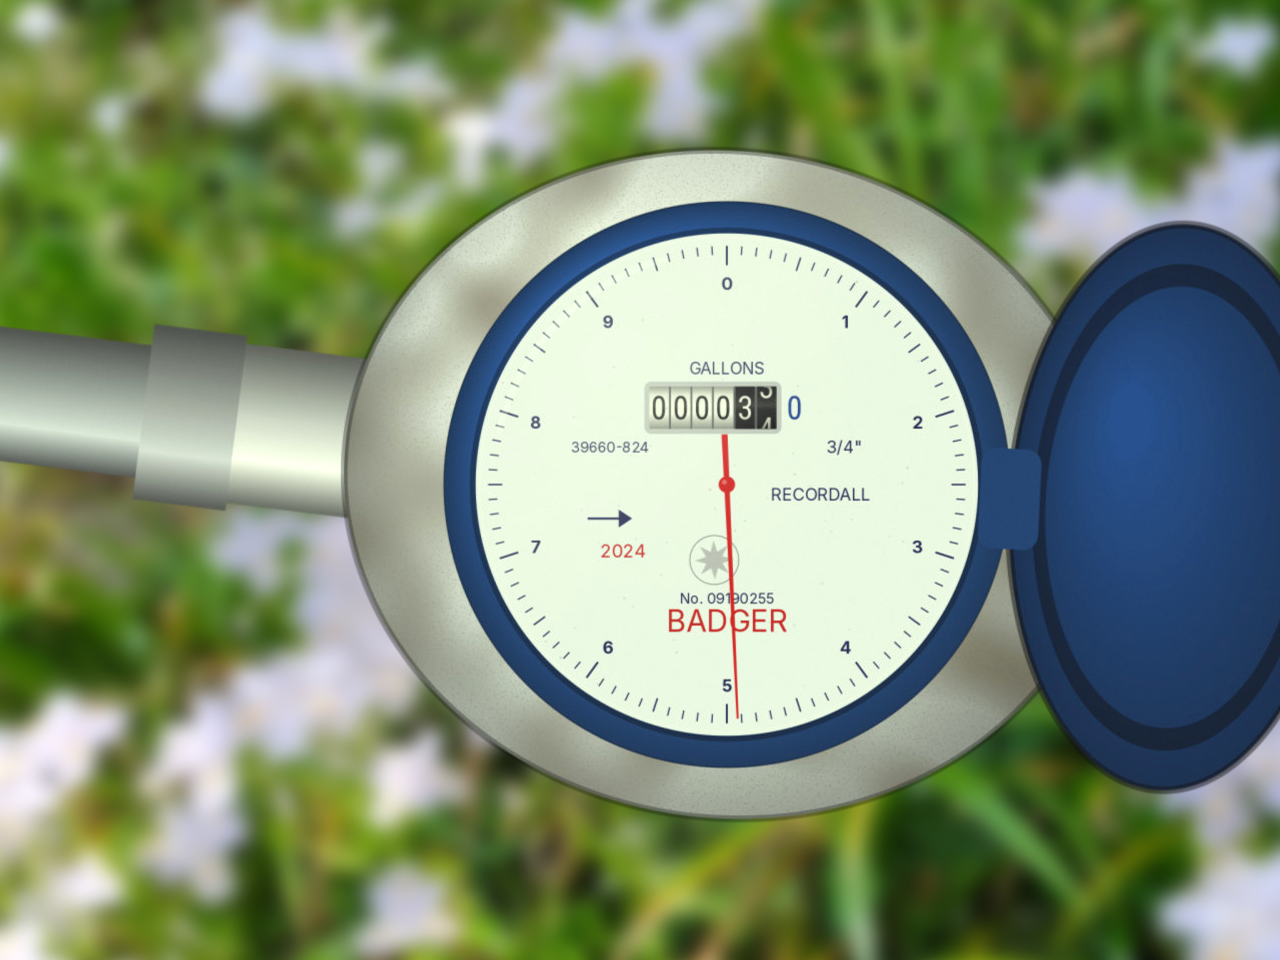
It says 334.9 gal
